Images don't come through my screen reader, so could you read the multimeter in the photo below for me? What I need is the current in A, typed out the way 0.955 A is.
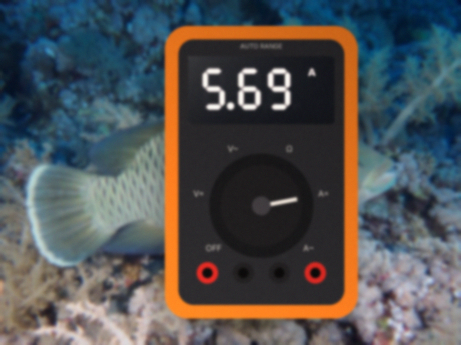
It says 5.69 A
